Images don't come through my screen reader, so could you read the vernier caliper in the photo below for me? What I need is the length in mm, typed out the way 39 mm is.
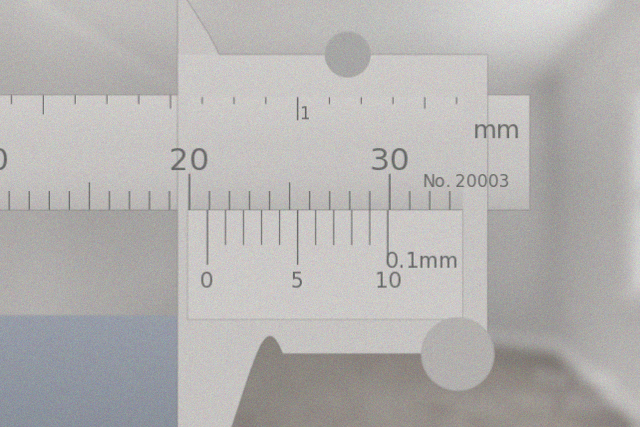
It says 20.9 mm
